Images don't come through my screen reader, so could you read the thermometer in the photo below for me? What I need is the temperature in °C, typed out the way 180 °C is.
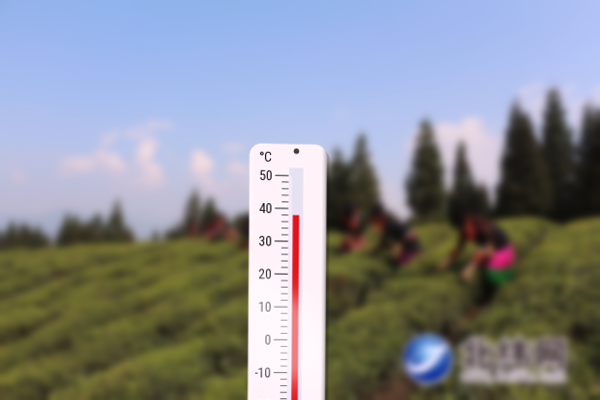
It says 38 °C
